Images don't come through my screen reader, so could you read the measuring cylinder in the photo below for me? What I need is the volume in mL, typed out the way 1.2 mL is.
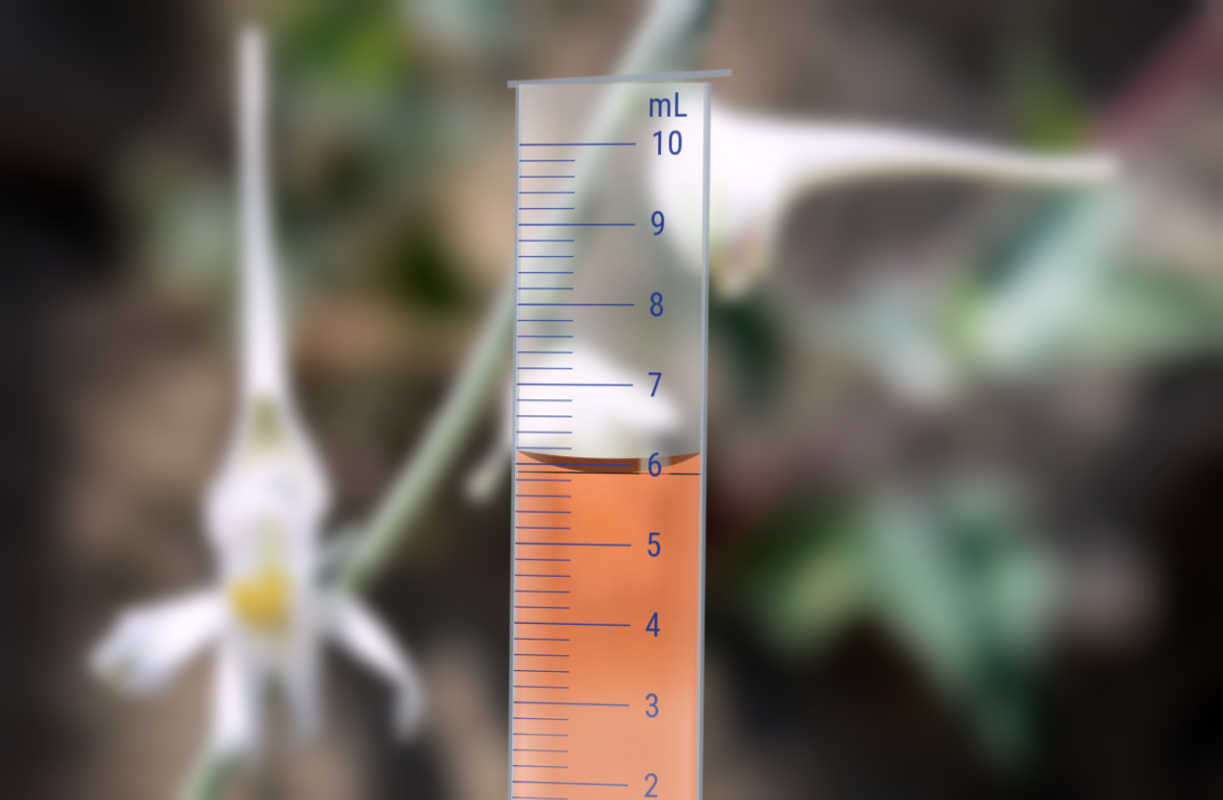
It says 5.9 mL
